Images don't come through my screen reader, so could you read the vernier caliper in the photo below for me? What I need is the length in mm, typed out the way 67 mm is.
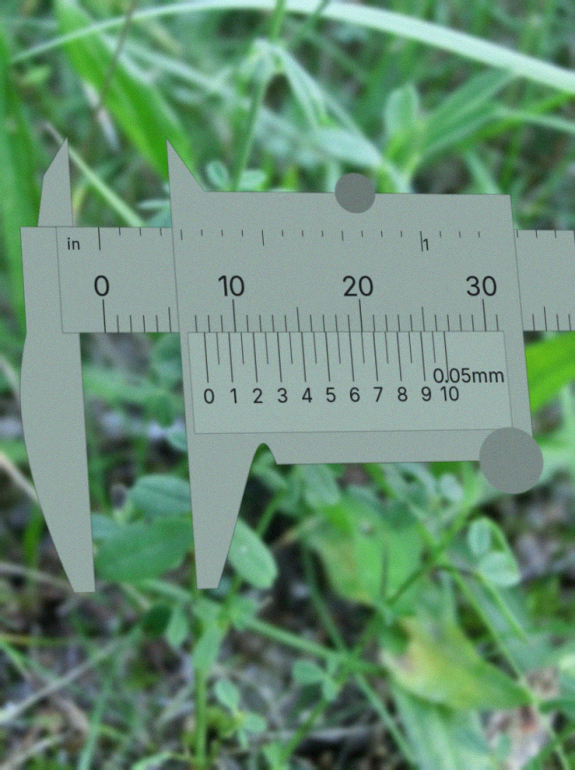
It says 7.6 mm
